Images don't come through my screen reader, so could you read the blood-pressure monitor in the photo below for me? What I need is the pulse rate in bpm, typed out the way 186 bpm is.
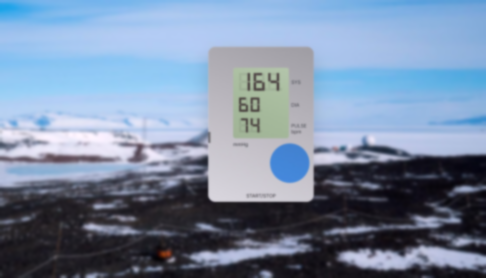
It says 74 bpm
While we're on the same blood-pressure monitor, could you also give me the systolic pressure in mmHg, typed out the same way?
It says 164 mmHg
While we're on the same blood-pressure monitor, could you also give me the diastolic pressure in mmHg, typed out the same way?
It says 60 mmHg
